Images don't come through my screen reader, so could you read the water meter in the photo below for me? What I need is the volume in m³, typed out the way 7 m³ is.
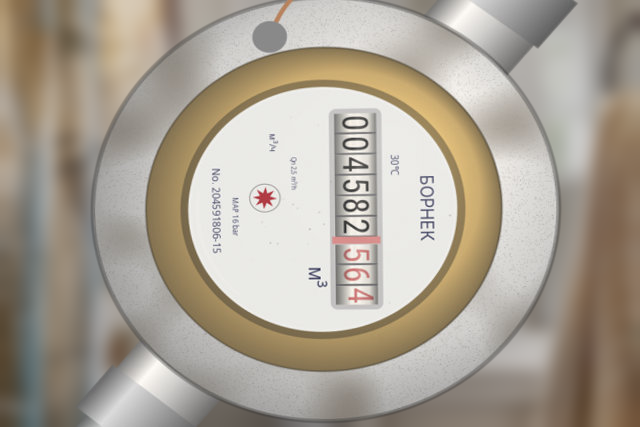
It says 4582.564 m³
